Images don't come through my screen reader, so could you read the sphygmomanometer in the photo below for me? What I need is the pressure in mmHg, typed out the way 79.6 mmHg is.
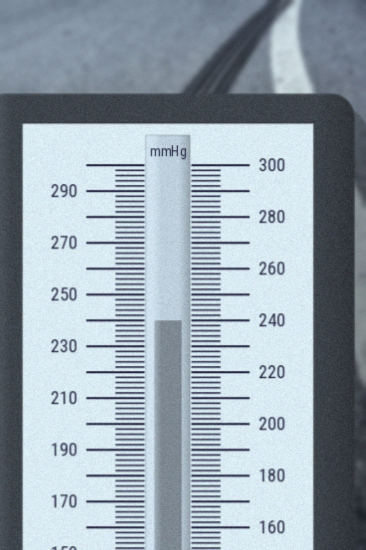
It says 240 mmHg
